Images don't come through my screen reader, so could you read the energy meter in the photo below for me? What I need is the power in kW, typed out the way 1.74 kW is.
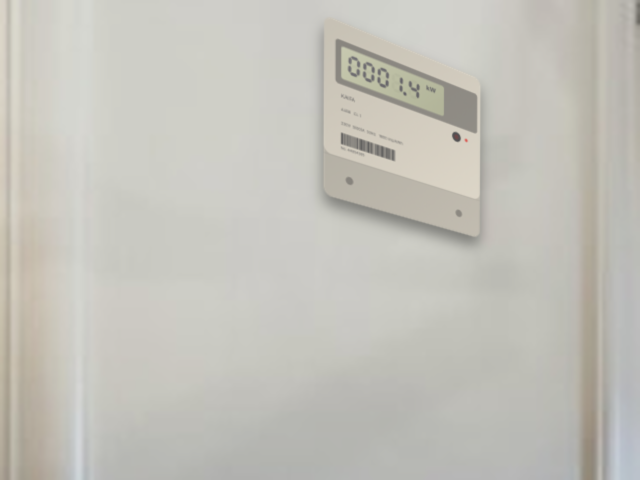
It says 1.4 kW
